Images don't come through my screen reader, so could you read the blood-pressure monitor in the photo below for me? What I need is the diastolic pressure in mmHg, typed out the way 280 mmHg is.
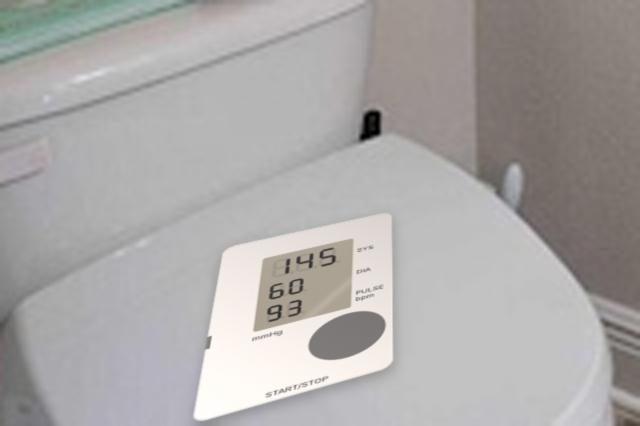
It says 60 mmHg
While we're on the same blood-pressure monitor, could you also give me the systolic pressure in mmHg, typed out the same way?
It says 145 mmHg
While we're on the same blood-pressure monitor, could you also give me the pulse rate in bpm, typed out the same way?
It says 93 bpm
